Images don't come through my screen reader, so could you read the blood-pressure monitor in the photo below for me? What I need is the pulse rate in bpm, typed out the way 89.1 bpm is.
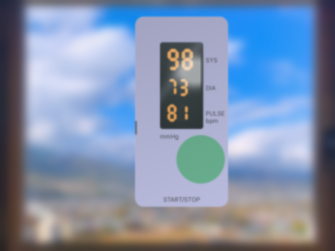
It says 81 bpm
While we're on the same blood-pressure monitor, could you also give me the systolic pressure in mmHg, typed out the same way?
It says 98 mmHg
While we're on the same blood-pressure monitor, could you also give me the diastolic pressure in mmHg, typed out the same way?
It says 73 mmHg
